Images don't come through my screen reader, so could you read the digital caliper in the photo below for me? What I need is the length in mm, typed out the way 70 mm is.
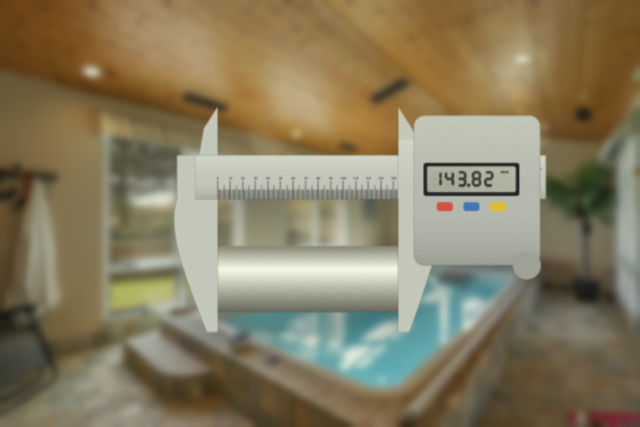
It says 143.82 mm
